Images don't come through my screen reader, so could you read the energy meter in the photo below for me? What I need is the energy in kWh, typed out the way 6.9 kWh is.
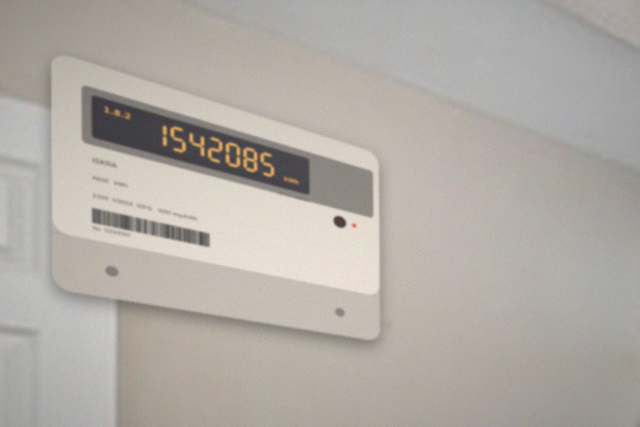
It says 1542085 kWh
